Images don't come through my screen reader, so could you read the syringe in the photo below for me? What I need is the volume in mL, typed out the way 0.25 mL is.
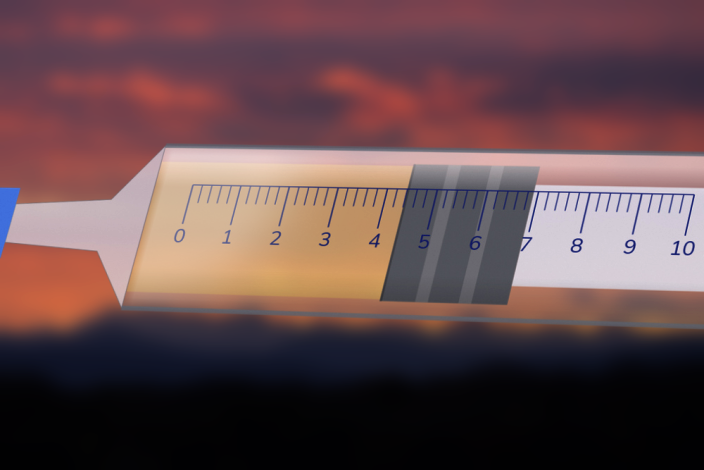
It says 4.4 mL
